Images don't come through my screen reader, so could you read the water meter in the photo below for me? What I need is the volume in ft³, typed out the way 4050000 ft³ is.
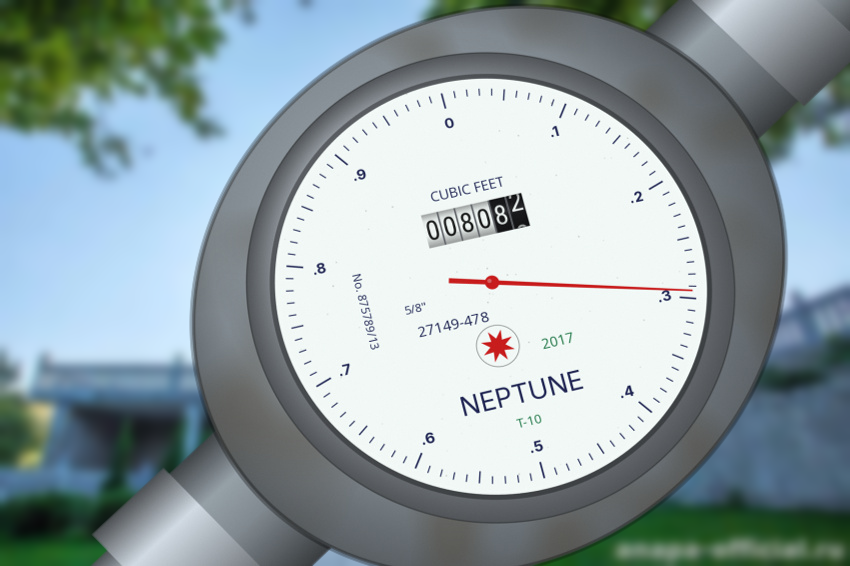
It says 8082.29 ft³
